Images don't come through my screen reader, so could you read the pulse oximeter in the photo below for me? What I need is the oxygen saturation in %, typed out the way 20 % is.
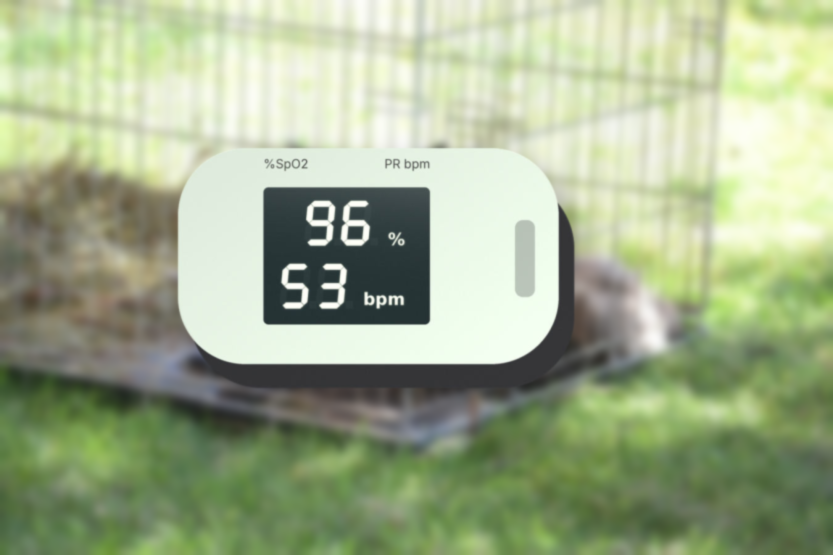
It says 96 %
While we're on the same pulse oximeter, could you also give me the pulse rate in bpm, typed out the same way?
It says 53 bpm
